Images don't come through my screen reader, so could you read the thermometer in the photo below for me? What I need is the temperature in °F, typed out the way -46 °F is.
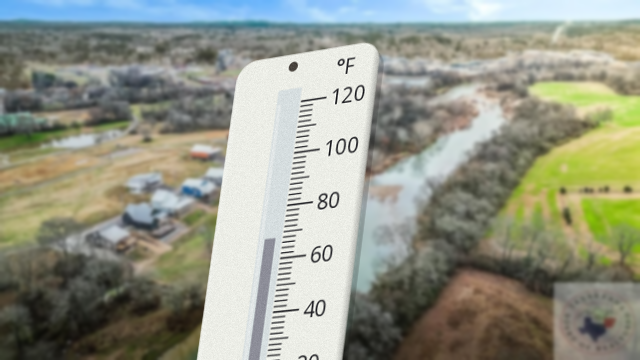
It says 68 °F
